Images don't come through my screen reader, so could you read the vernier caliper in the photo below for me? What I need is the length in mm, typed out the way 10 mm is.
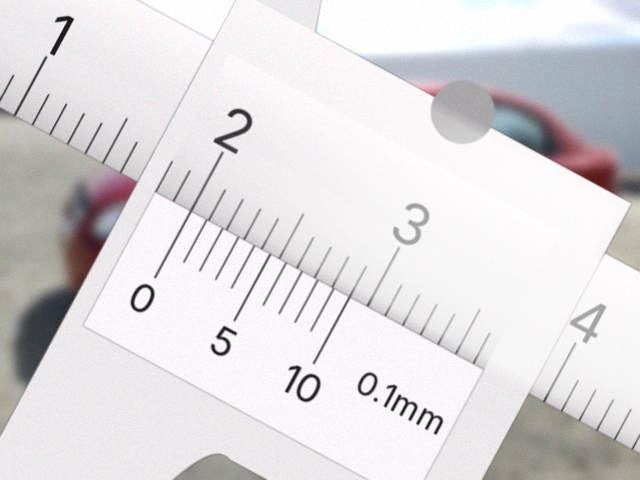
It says 20.0 mm
